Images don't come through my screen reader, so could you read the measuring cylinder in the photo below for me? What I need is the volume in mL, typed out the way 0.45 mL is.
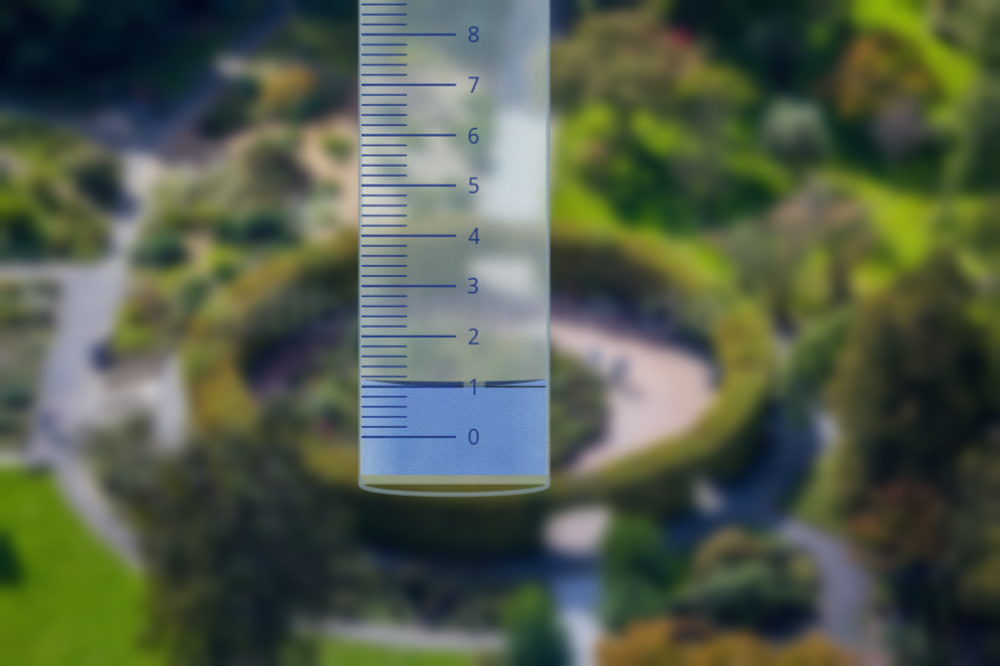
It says 1 mL
